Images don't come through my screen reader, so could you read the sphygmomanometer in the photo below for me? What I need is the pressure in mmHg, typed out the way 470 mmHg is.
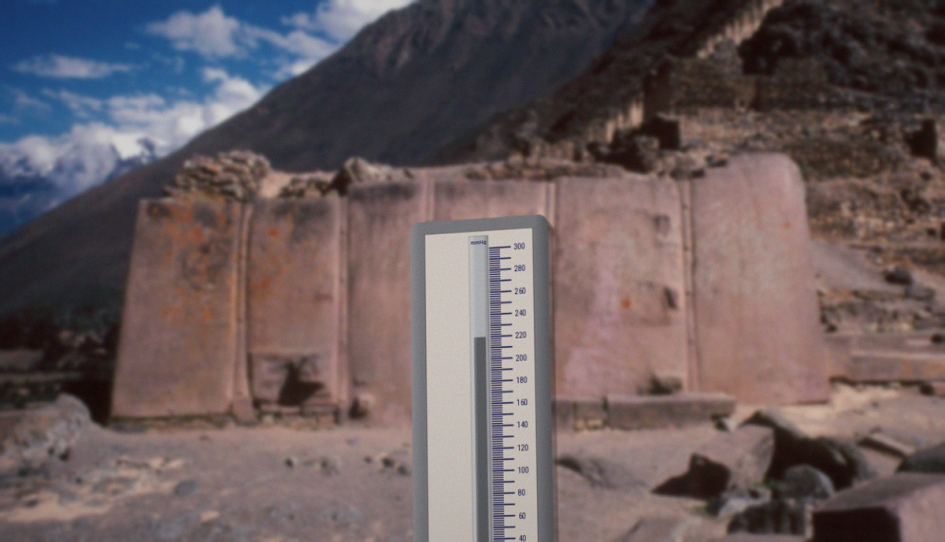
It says 220 mmHg
